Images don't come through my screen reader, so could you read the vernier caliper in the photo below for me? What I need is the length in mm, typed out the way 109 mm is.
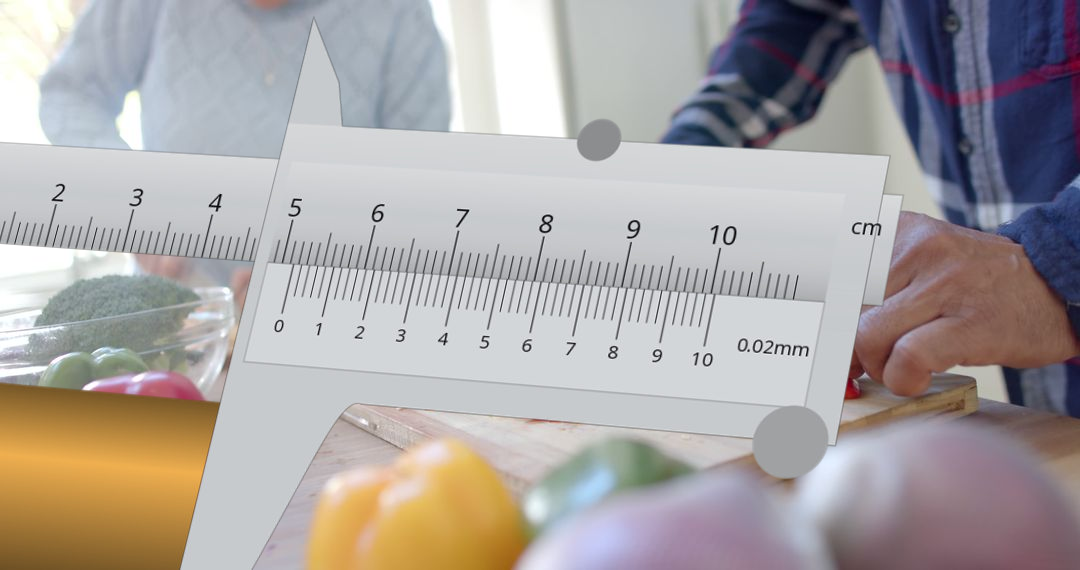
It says 51.4 mm
